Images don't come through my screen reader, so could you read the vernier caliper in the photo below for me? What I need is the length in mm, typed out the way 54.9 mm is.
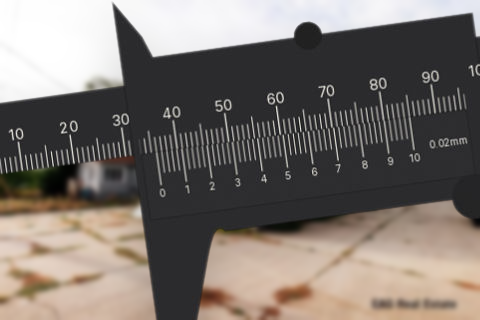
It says 36.0 mm
